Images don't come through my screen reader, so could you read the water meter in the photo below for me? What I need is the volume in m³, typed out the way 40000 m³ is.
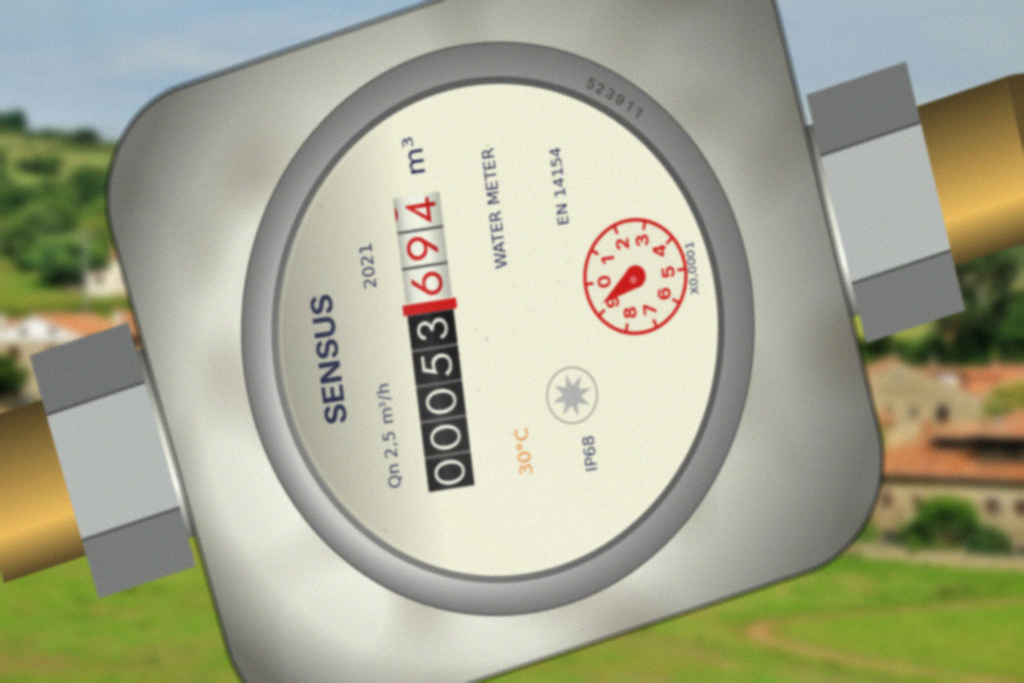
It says 53.6939 m³
